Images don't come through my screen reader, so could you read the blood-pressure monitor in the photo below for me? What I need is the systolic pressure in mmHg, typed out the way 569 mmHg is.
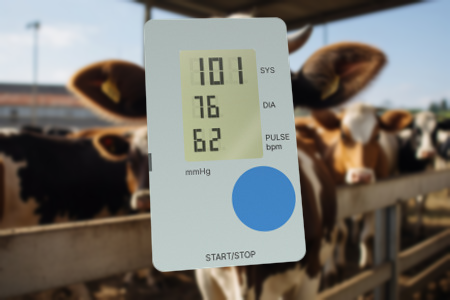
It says 101 mmHg
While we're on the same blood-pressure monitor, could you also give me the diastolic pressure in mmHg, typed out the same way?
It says 76 mmHg
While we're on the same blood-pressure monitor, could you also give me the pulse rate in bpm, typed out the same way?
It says 62 bpm
